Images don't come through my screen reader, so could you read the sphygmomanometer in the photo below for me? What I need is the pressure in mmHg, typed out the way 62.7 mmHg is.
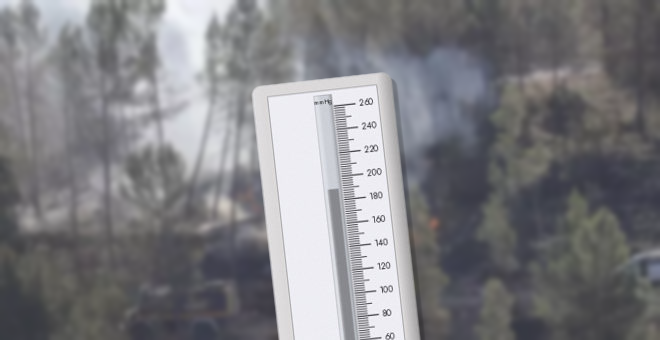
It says 190 mmHg
